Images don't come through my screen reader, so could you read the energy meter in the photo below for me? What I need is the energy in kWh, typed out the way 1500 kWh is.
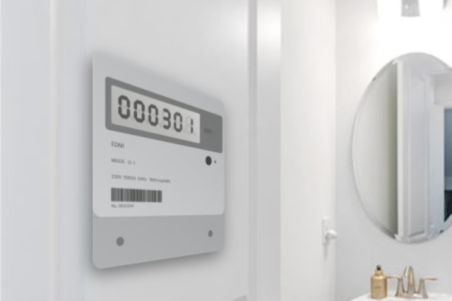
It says 301 kWh
